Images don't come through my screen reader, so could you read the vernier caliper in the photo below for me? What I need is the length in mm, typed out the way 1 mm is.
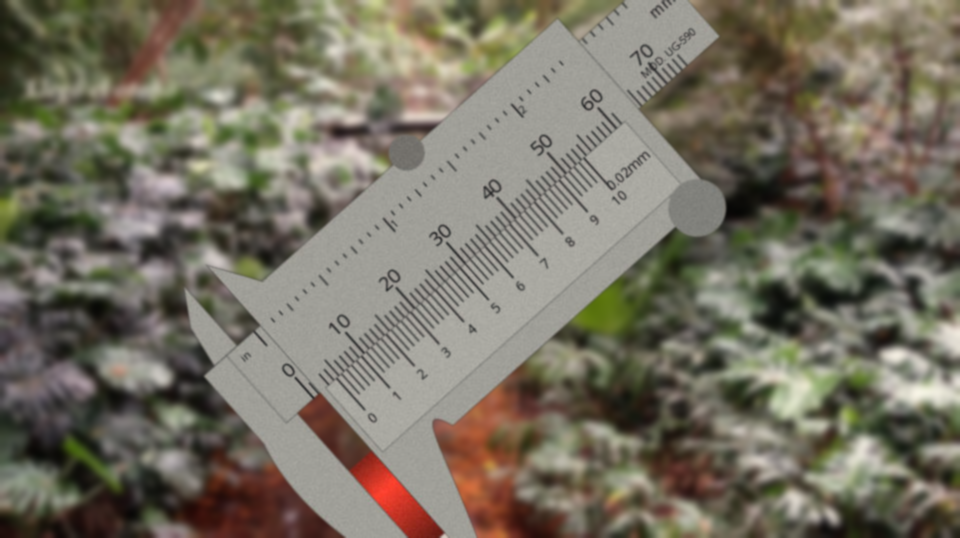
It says 4.5 mm
